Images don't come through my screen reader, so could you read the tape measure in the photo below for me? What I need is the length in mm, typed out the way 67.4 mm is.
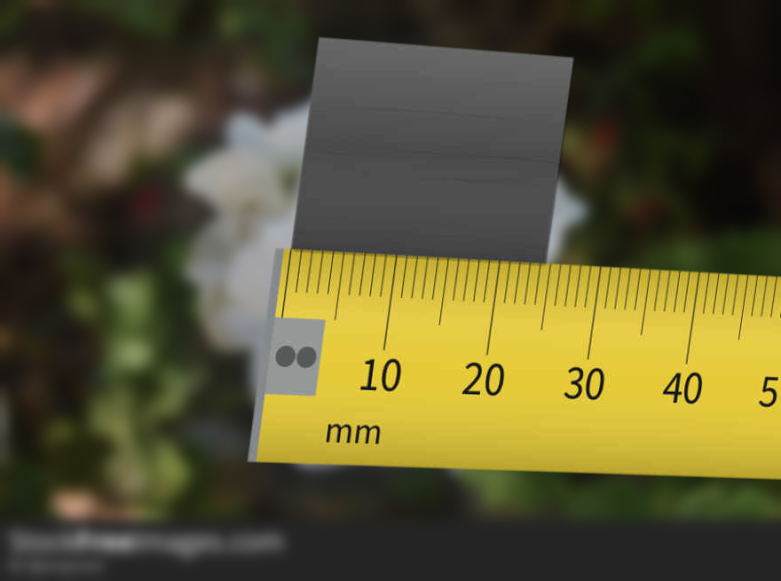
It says 24.5 mm
